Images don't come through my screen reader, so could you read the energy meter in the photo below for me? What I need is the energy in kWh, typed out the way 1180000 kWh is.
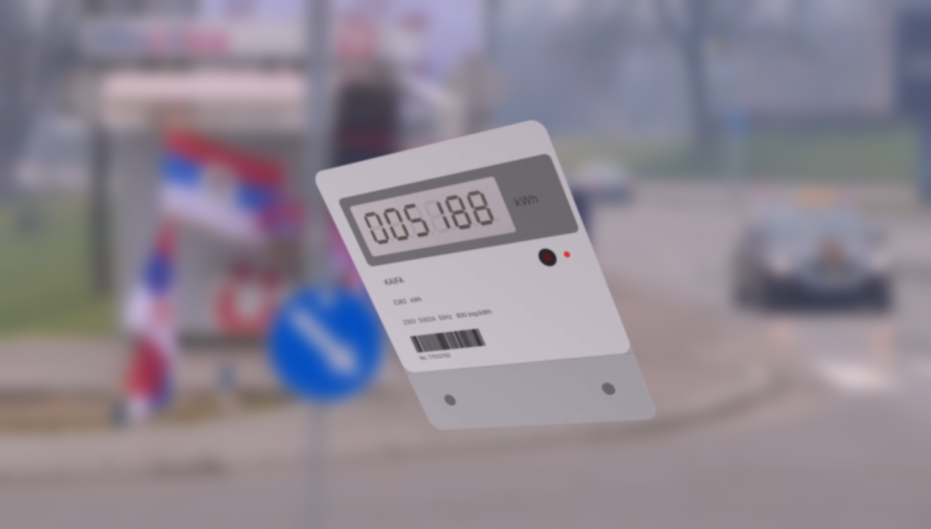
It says 5188 kWh
